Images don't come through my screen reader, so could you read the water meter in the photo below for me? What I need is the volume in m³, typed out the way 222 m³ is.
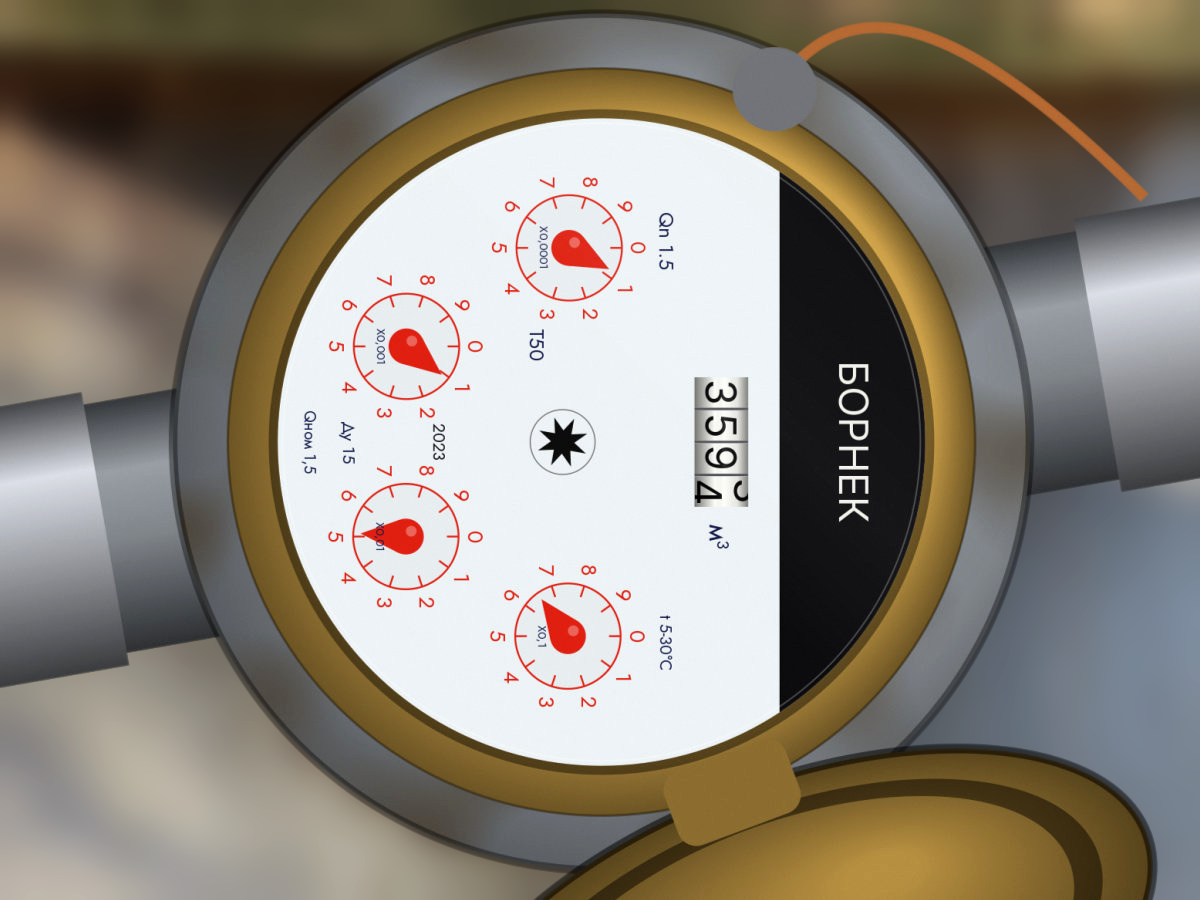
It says 3593.6510 m³
